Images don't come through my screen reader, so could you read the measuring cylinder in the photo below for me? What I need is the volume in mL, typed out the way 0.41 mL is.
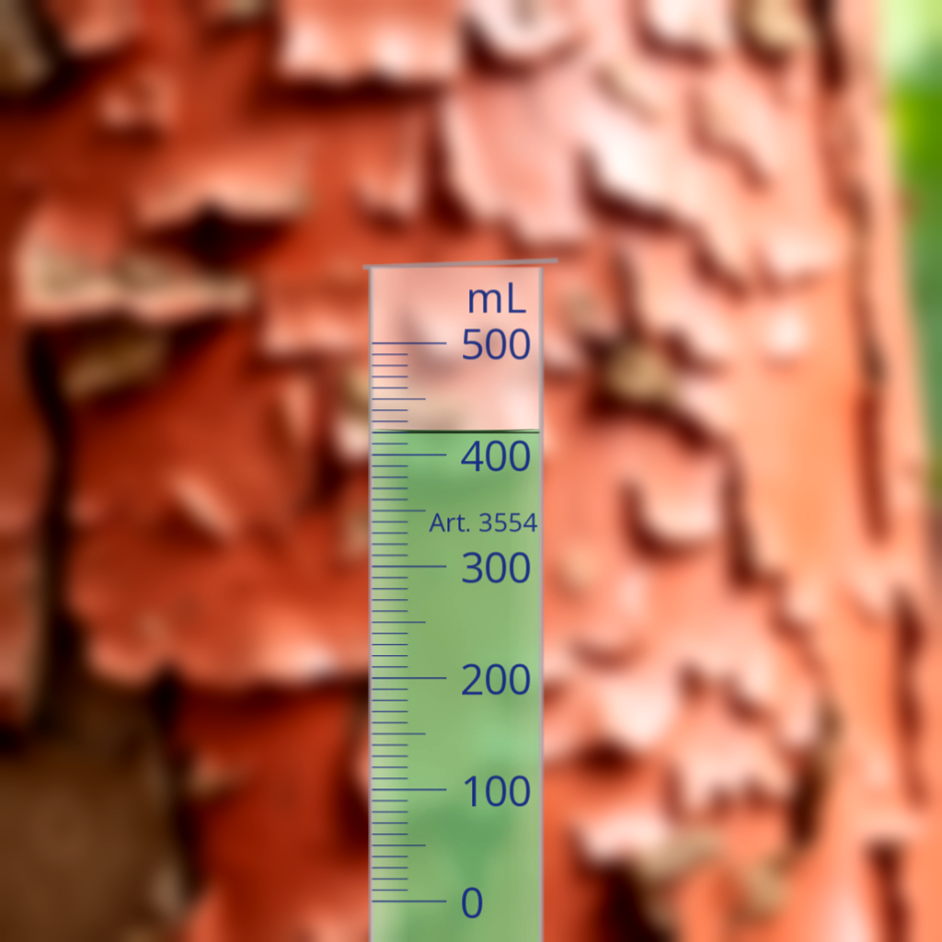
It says 420 mL
